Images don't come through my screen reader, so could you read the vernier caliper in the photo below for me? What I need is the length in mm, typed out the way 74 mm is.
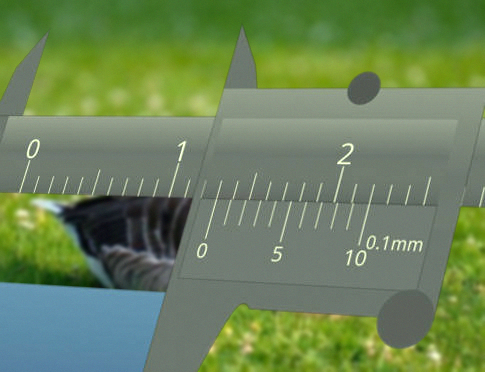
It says 13.0 mm
